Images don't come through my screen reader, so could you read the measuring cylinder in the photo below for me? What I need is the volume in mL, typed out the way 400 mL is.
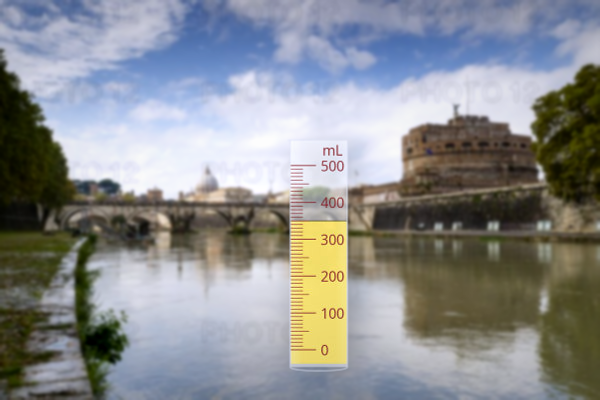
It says 350 mL
